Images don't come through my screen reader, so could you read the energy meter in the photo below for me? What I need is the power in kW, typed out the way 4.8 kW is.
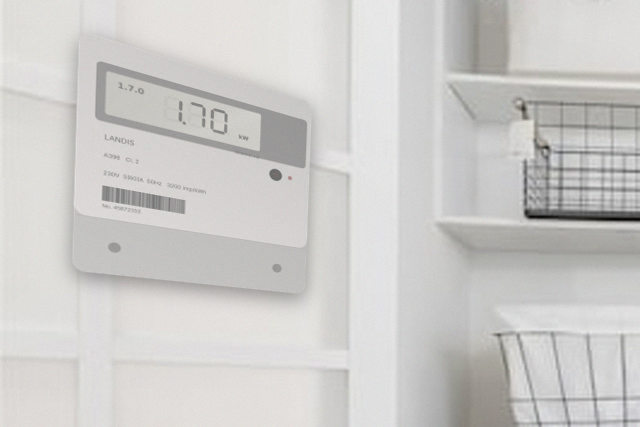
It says 1.70 kW
